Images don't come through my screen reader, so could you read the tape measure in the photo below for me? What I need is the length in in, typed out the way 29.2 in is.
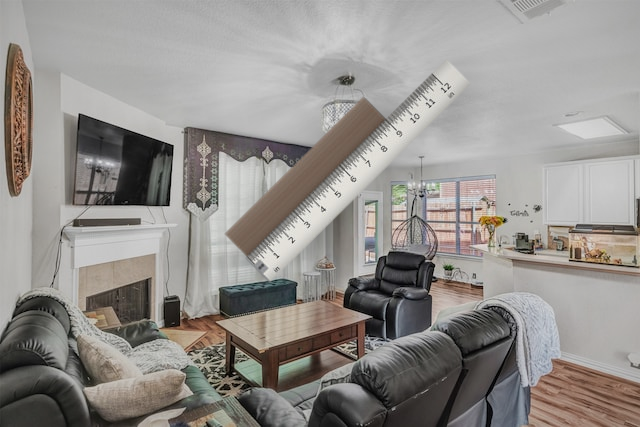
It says 9 in
